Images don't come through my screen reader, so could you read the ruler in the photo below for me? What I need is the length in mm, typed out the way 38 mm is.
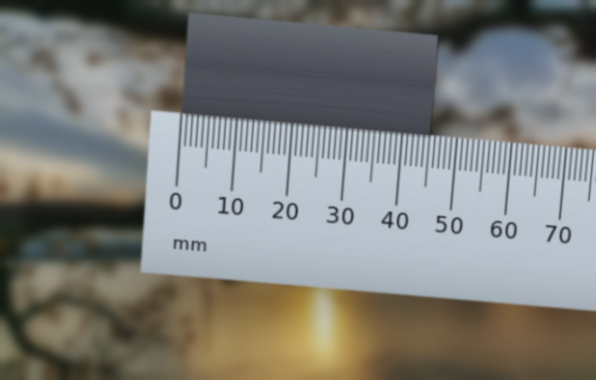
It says 45 mm
